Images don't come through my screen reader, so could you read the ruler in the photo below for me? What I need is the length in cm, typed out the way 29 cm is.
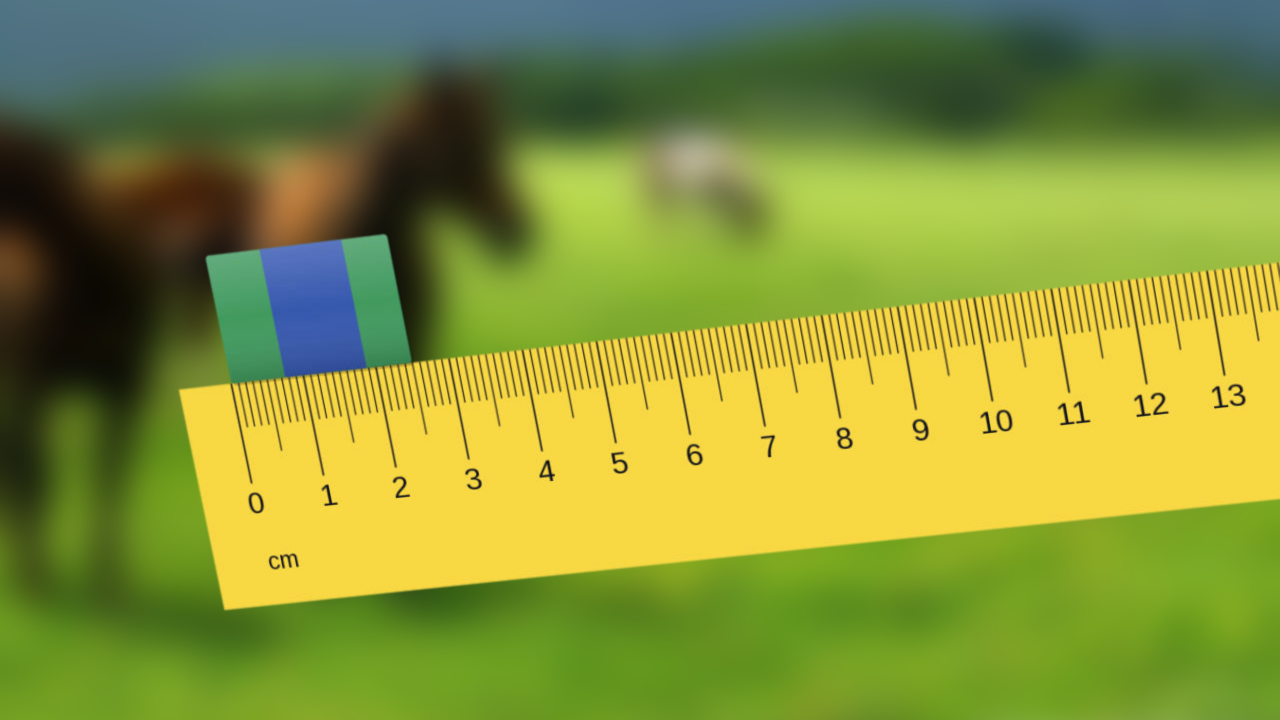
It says 2.5 cm
